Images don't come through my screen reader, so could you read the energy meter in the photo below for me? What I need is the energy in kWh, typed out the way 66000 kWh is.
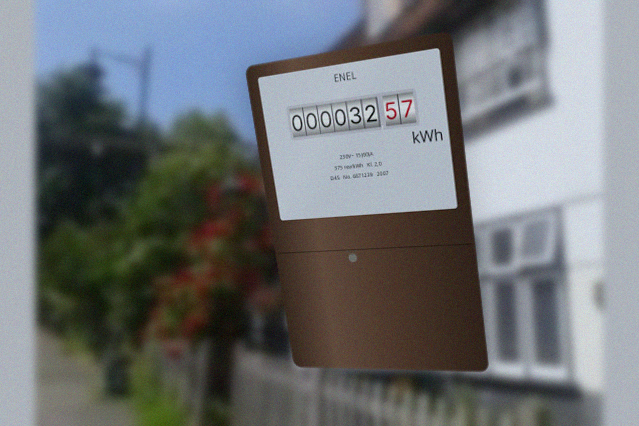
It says 32.57 kWh
